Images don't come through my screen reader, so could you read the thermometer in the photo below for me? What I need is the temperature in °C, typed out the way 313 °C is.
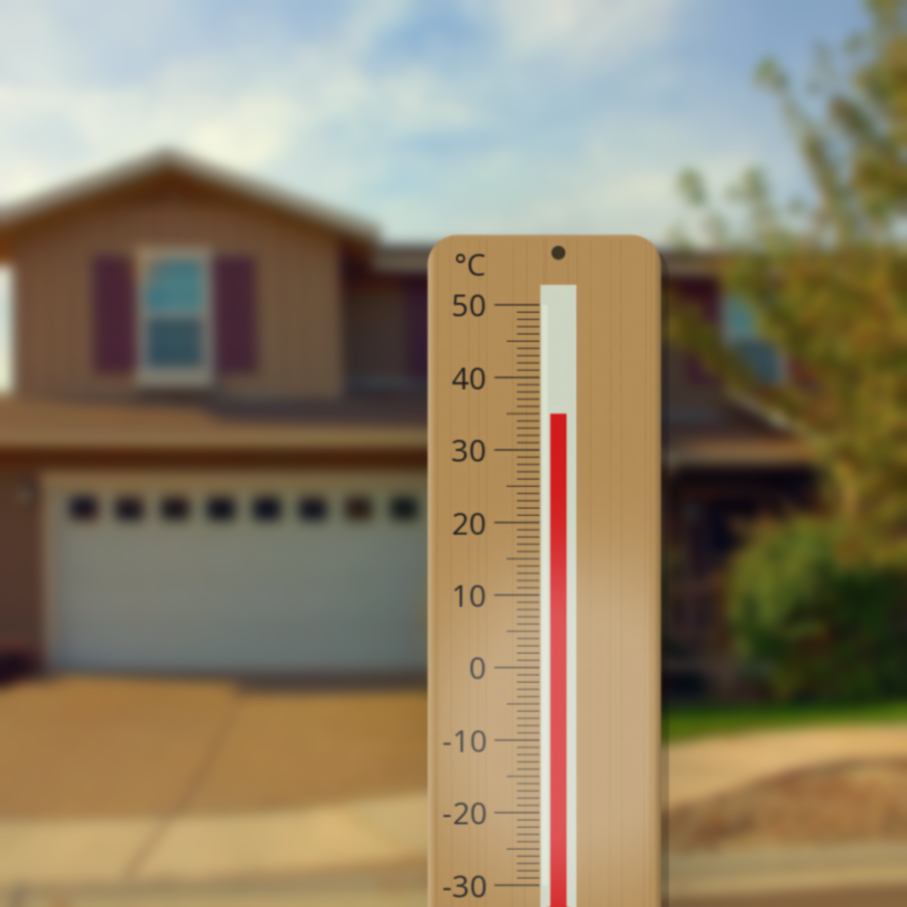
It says 35 °C
